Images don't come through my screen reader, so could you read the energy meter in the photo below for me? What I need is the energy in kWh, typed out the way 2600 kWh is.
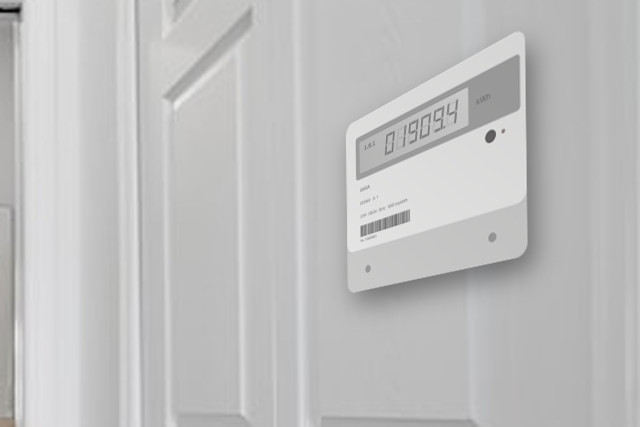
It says 1909.4 kWh
